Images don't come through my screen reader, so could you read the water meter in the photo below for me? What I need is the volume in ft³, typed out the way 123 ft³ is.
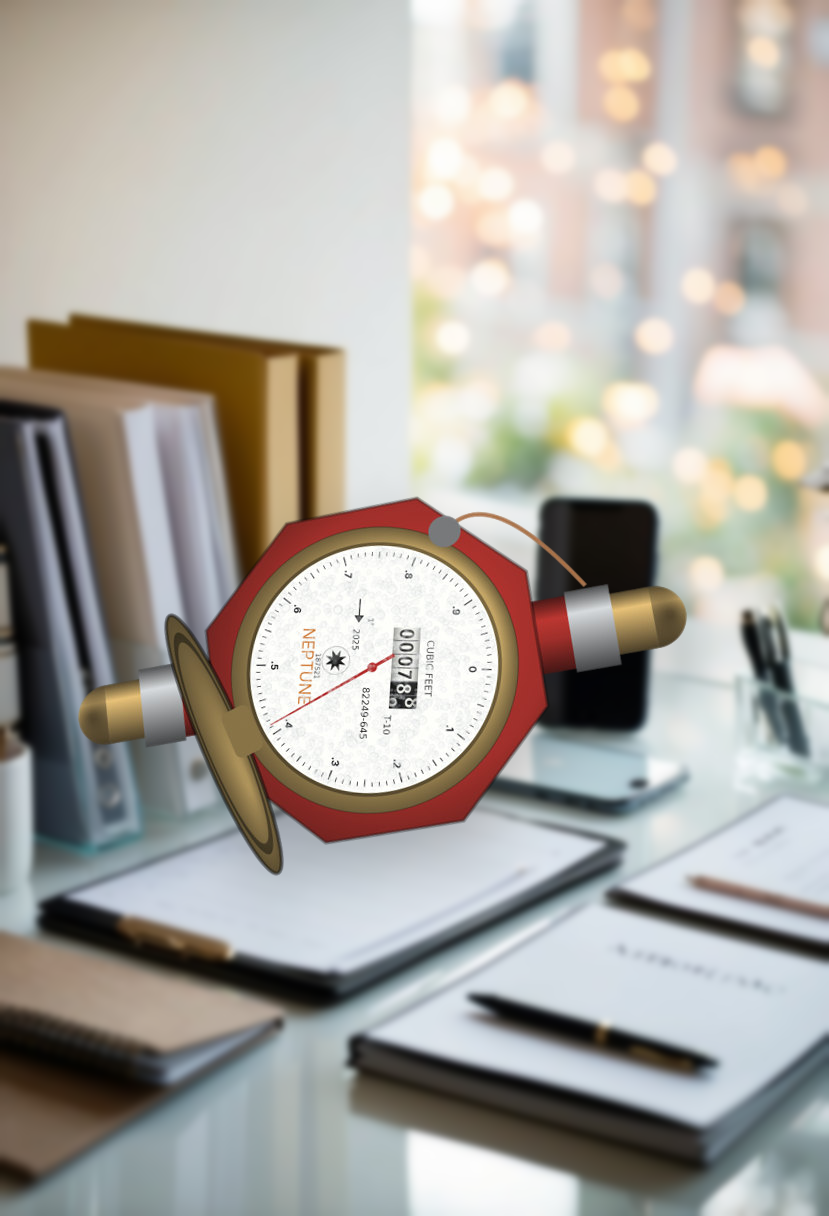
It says 788.41 ft³
